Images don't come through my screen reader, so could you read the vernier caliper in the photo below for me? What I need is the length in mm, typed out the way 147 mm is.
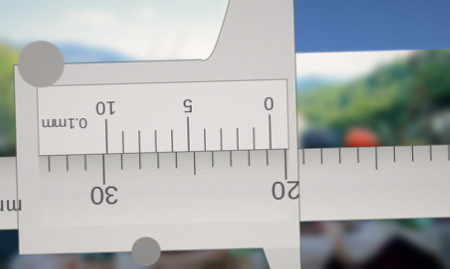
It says 20.8 mm
